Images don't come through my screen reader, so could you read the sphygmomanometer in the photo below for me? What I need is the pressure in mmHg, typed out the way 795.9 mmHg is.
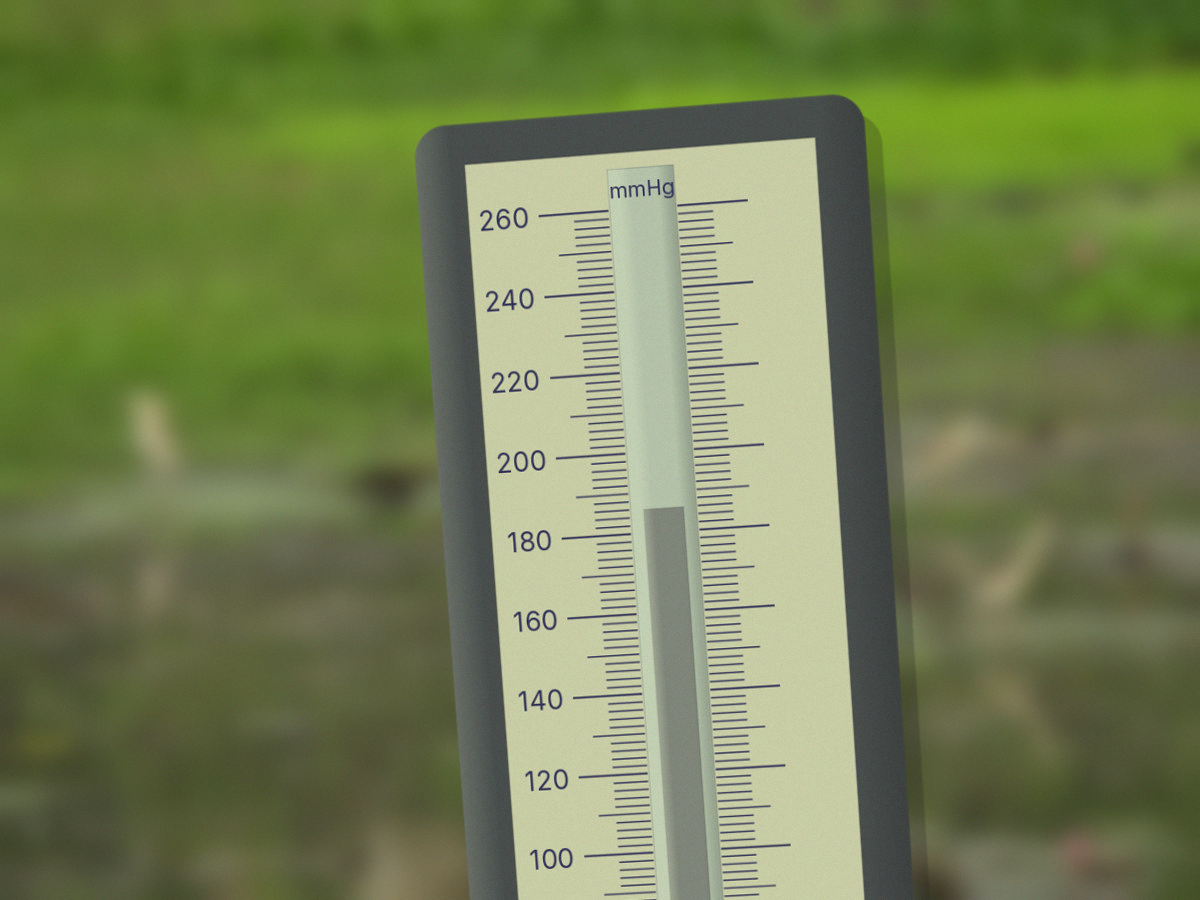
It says 186 mmHg
